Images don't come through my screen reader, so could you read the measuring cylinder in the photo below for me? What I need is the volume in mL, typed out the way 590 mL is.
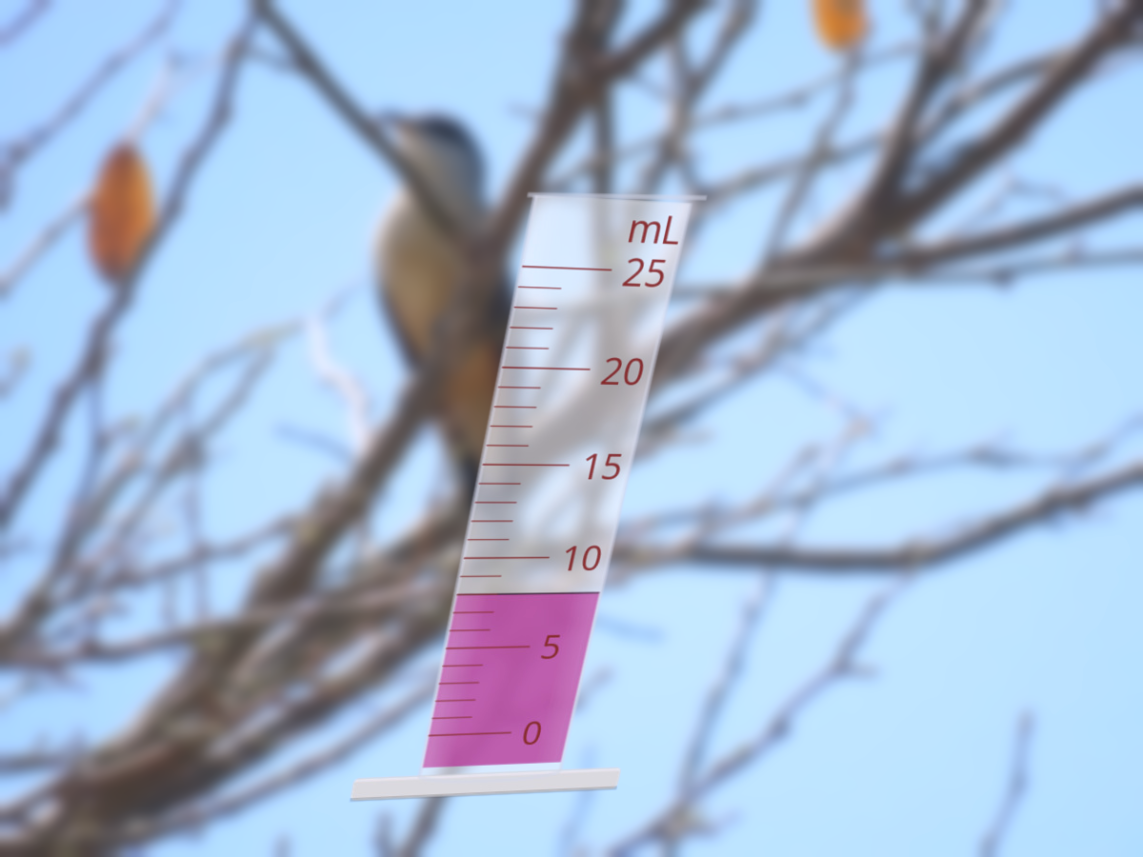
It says 8 mL
